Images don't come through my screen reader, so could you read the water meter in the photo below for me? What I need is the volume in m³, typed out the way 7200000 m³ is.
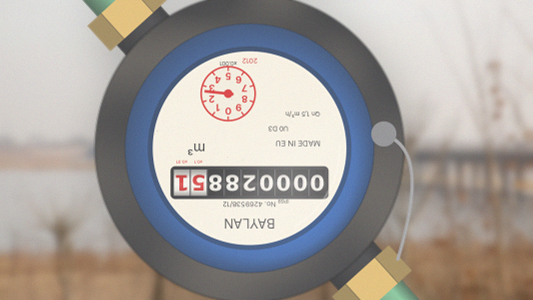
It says 288.512 m³
